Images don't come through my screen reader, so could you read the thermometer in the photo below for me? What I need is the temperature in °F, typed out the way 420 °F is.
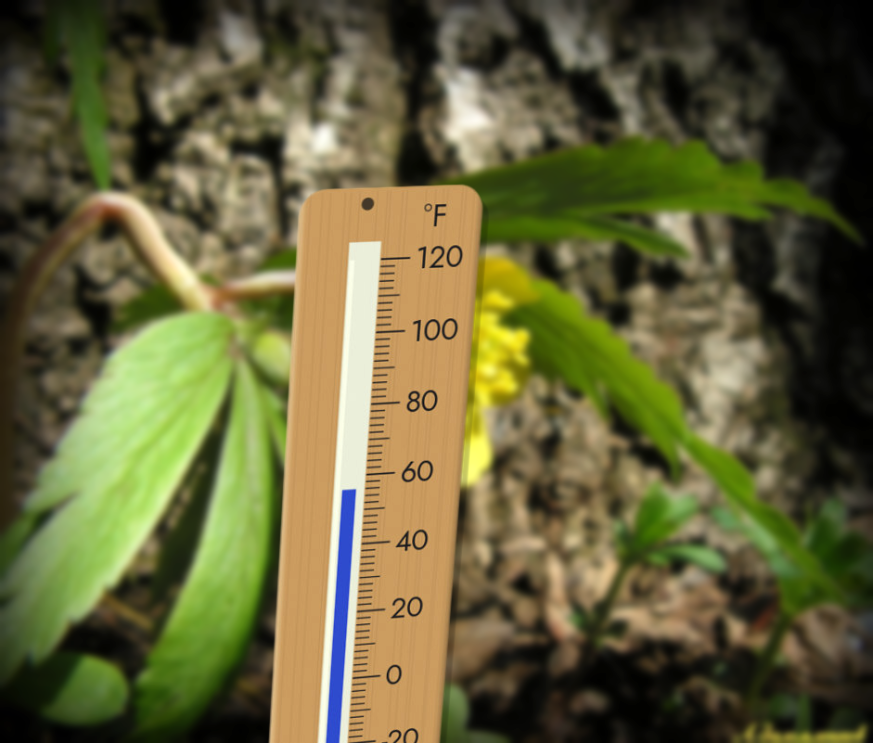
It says 56 °F
